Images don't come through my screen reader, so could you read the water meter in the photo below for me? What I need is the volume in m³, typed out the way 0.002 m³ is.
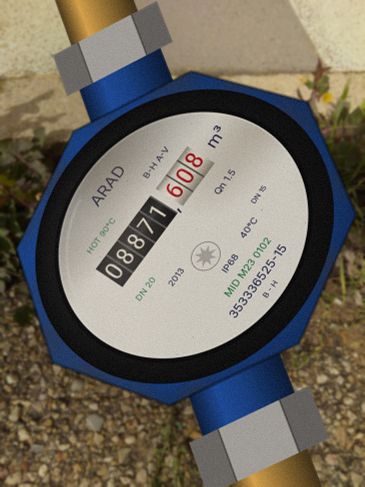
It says 8871.608 m³
